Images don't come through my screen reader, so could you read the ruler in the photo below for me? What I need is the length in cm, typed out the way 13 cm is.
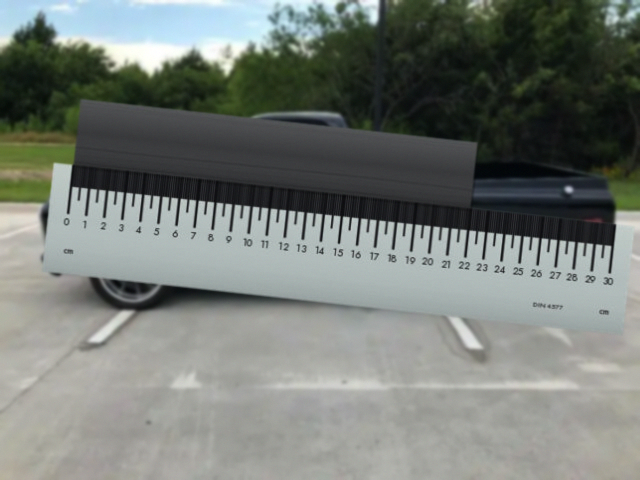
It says 22 cm
